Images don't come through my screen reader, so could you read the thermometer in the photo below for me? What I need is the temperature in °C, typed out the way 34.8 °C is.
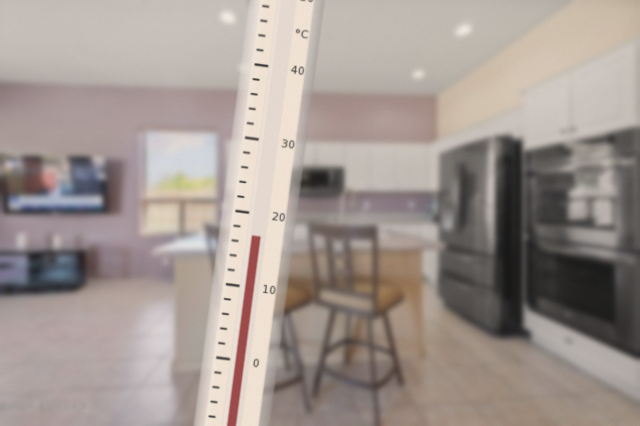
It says 17 °C
